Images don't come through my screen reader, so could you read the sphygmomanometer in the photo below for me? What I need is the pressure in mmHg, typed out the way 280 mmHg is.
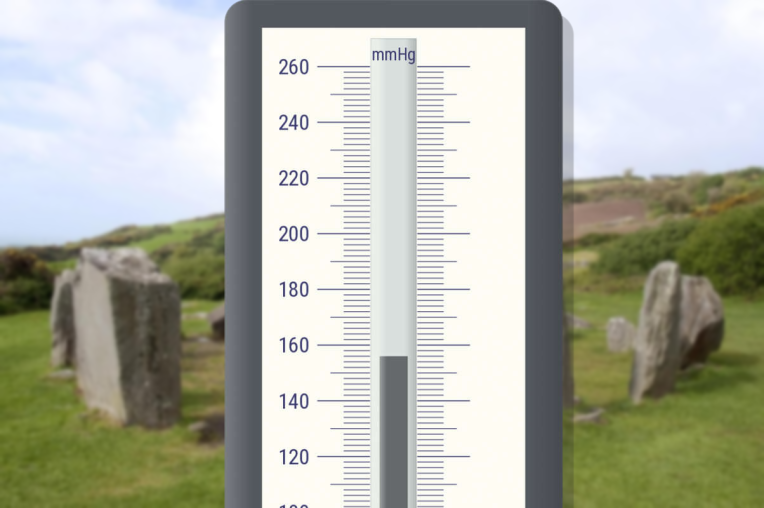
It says 156 mmHg
